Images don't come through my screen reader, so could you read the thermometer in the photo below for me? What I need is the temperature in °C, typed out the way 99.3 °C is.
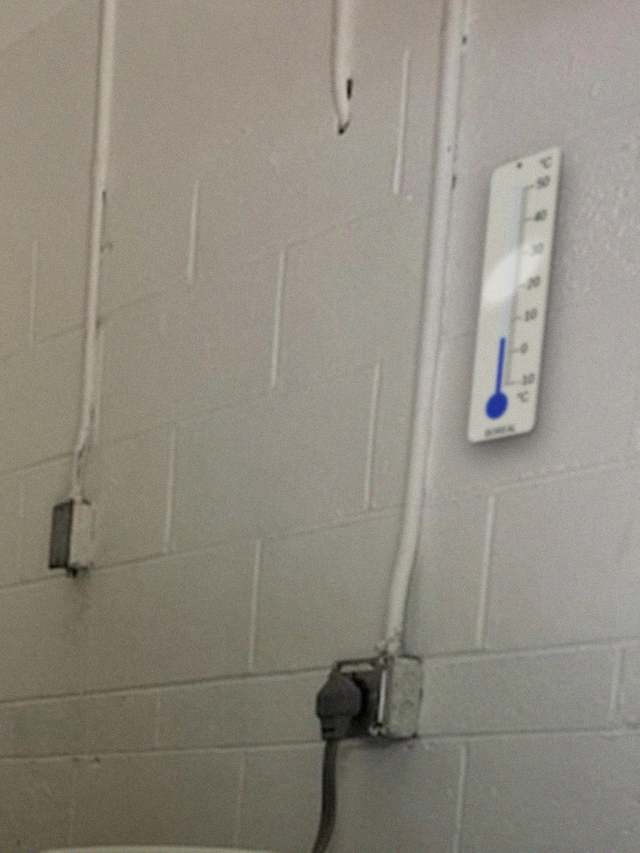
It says 5 °C
